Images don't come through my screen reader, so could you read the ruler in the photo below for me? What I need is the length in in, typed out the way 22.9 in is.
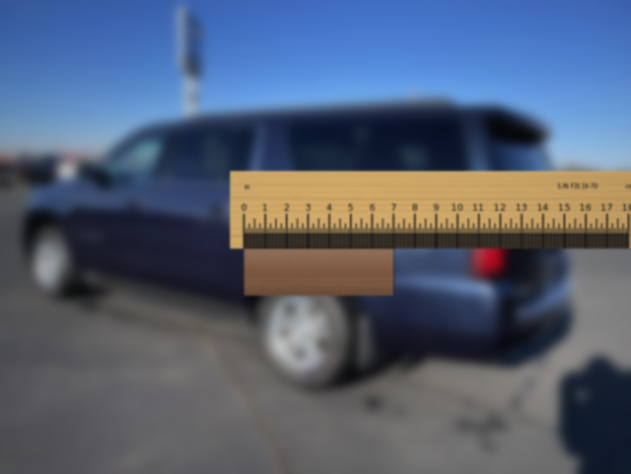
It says 7 in
